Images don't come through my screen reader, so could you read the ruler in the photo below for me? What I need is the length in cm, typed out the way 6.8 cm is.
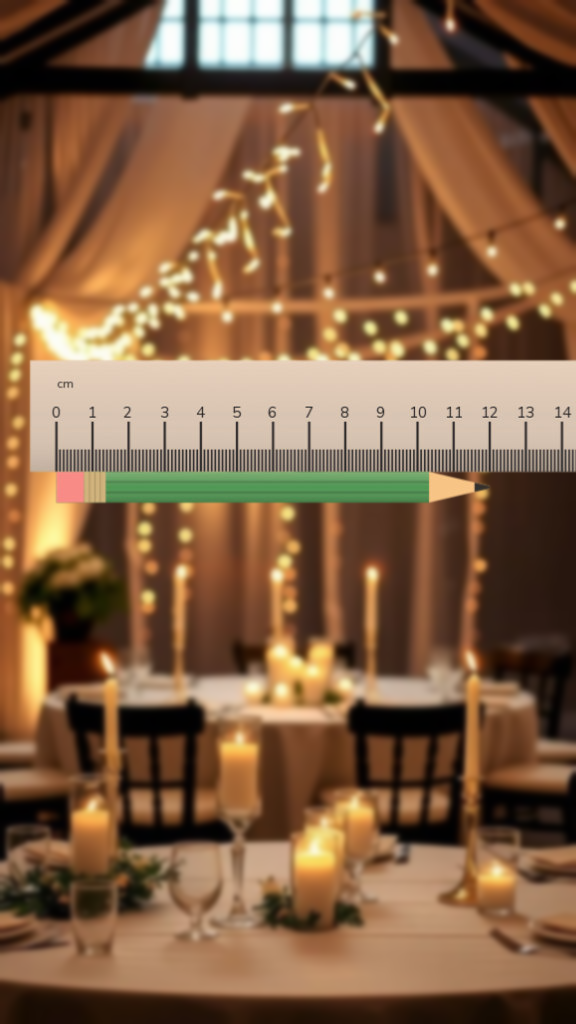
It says 12 cm
